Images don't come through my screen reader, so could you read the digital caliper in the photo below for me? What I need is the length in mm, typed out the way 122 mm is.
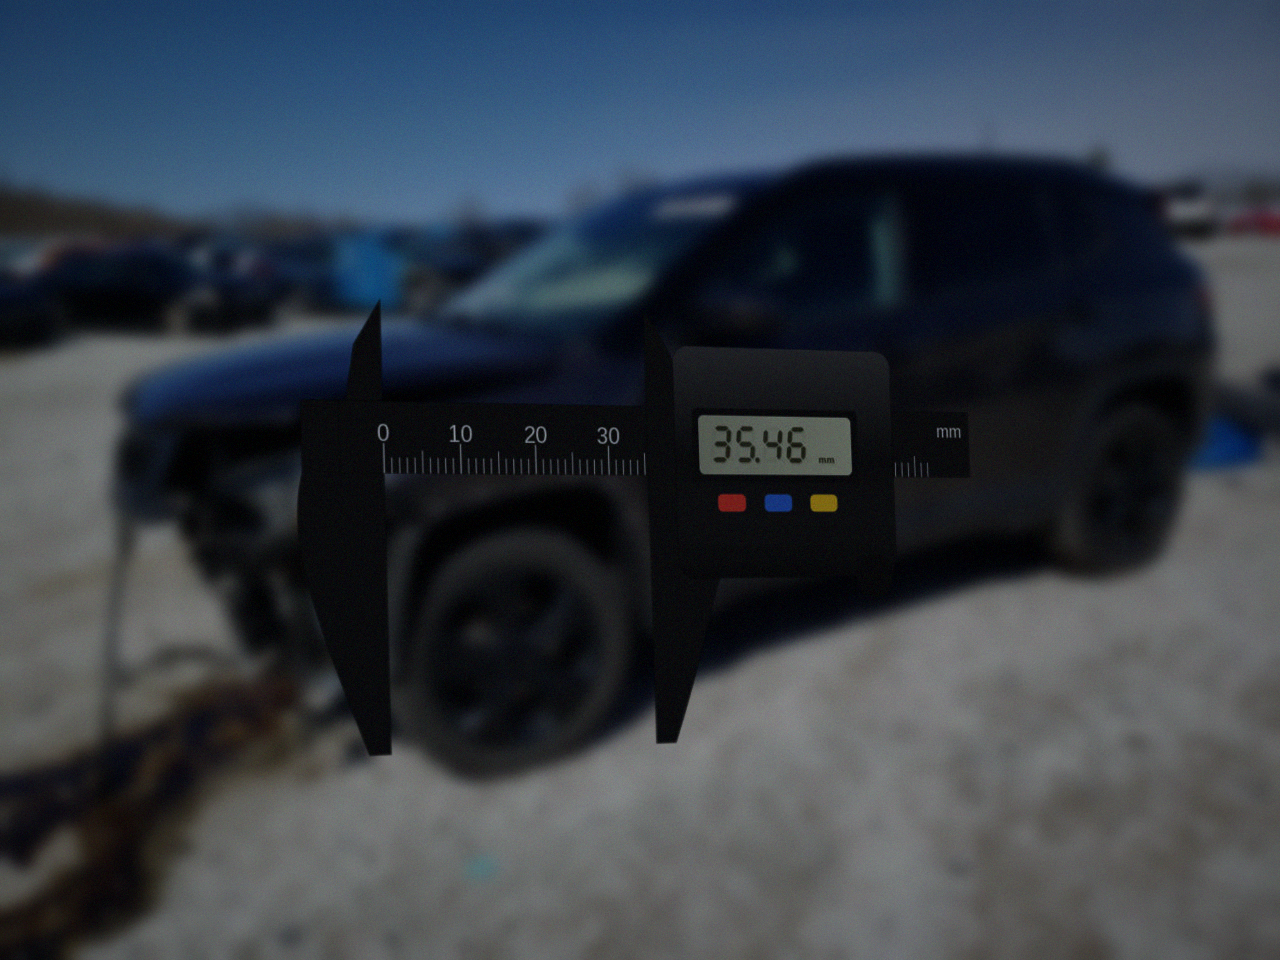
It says 35.46 mm
